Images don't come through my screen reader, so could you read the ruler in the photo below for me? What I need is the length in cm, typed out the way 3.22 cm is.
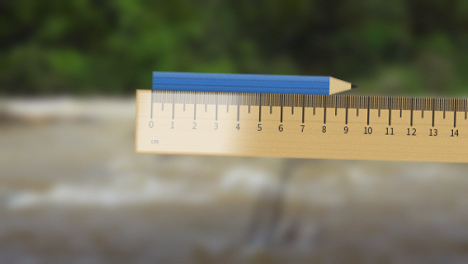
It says 9.5 cm
